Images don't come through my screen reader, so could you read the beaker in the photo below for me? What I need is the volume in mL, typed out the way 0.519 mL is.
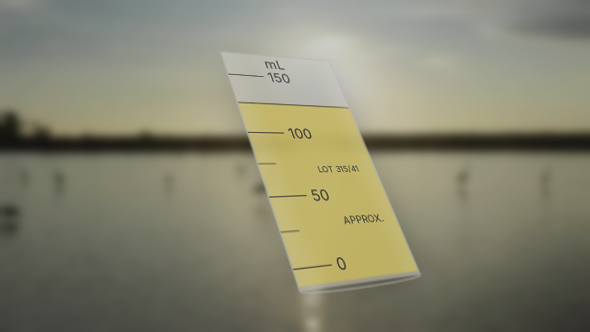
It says 125 mL
